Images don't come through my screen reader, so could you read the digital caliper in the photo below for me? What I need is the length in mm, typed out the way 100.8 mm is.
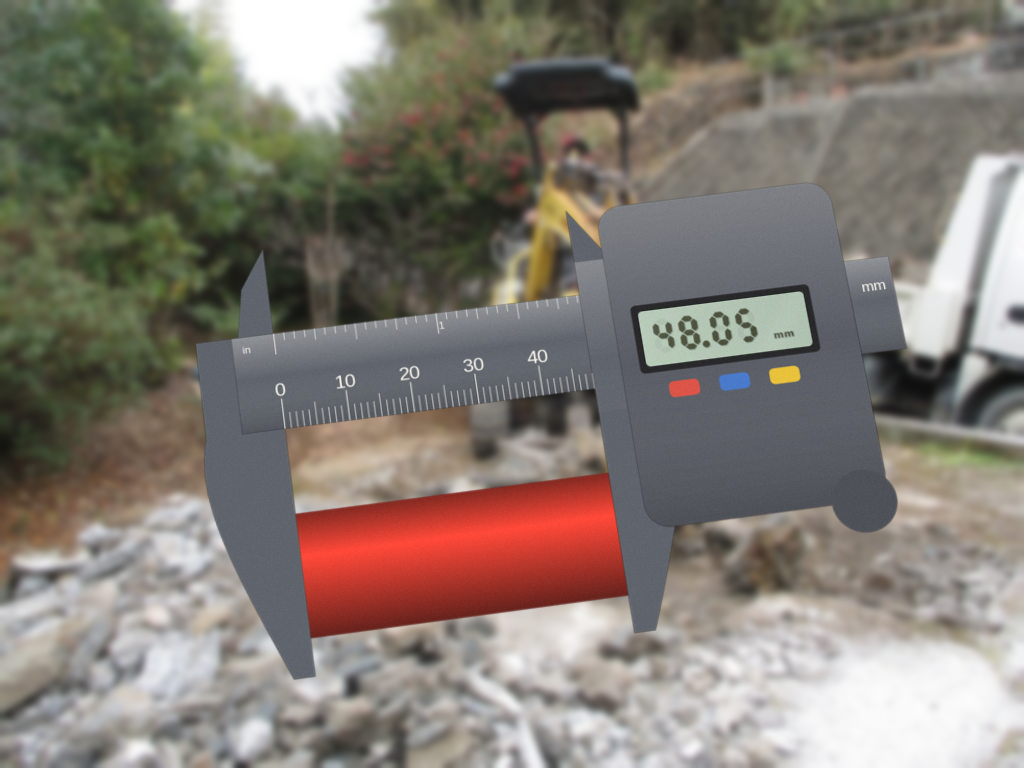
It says 48.05 mm
